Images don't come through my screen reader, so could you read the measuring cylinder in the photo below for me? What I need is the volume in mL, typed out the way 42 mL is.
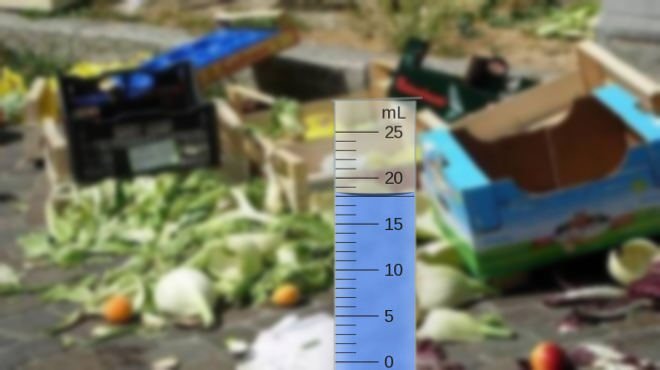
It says 18 mL
